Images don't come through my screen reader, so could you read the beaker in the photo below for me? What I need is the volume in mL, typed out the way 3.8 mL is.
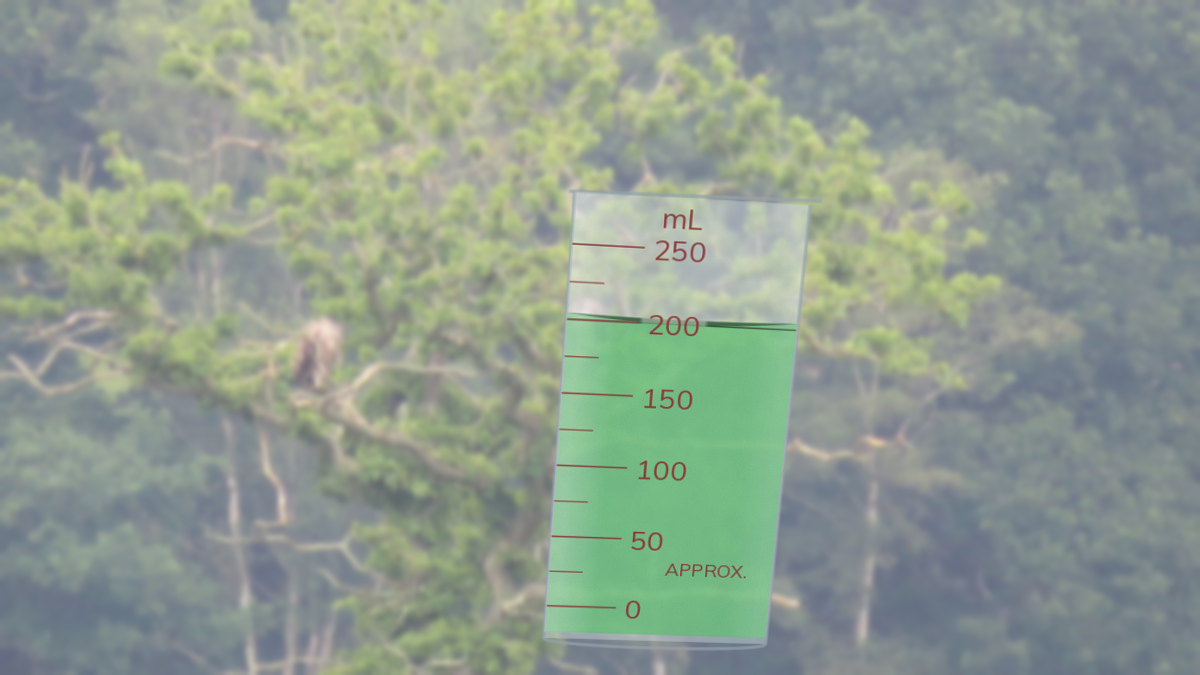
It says 200 mL
